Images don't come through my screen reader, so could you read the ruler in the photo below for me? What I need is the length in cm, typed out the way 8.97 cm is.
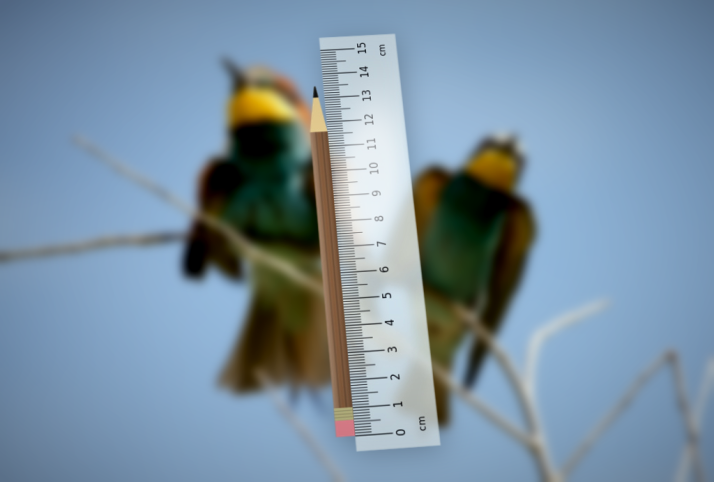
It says 13.5 cm
